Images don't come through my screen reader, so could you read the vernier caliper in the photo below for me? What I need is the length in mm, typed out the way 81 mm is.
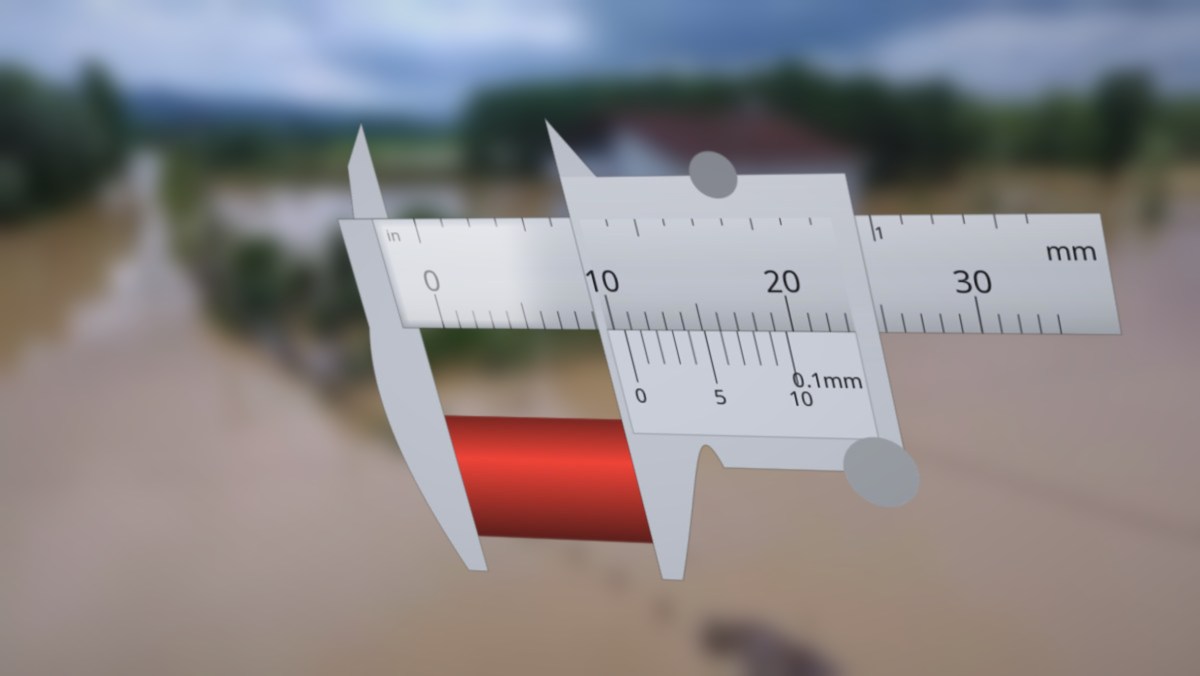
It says 10.6 mm
